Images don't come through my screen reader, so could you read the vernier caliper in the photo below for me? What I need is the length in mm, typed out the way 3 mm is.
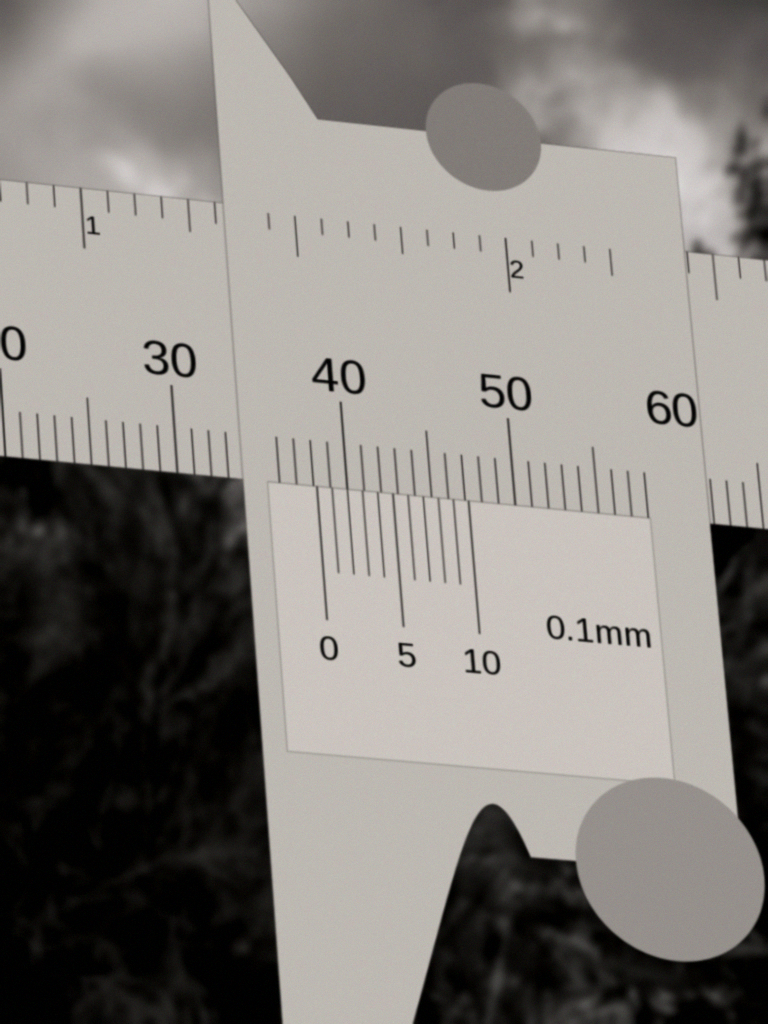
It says 38.2 mm
